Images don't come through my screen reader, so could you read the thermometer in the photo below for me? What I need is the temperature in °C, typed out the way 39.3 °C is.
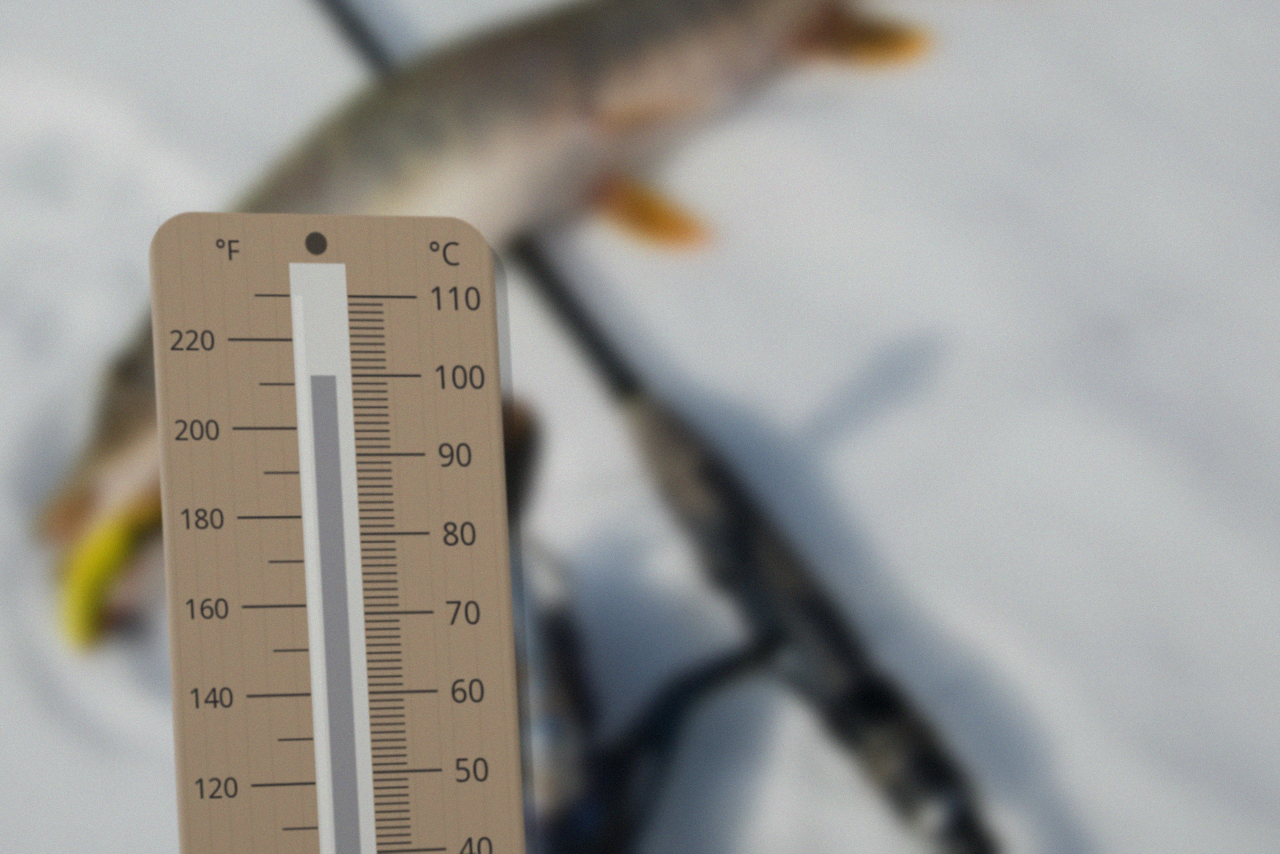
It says 100 °C
